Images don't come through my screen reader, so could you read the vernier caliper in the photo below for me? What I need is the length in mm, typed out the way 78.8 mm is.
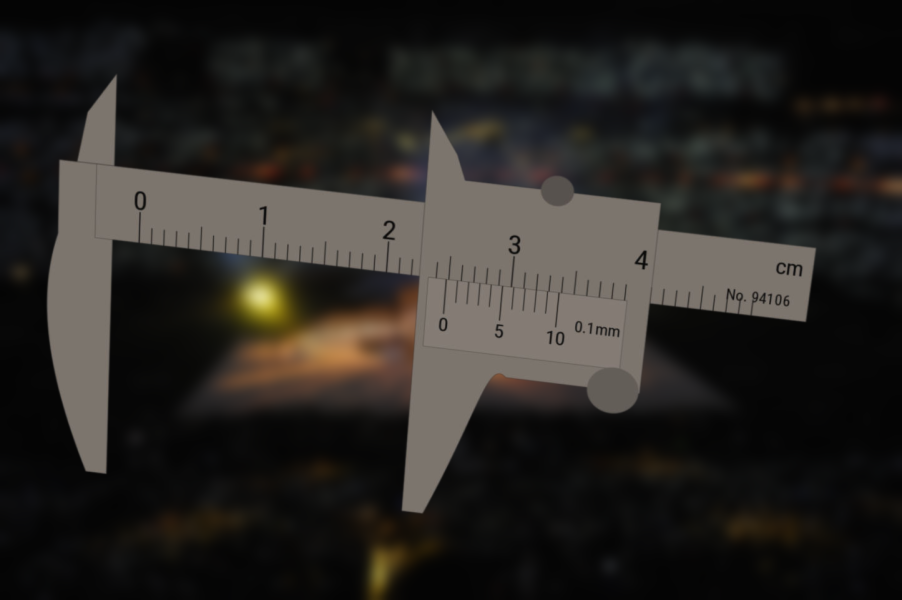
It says 24.8 mm
